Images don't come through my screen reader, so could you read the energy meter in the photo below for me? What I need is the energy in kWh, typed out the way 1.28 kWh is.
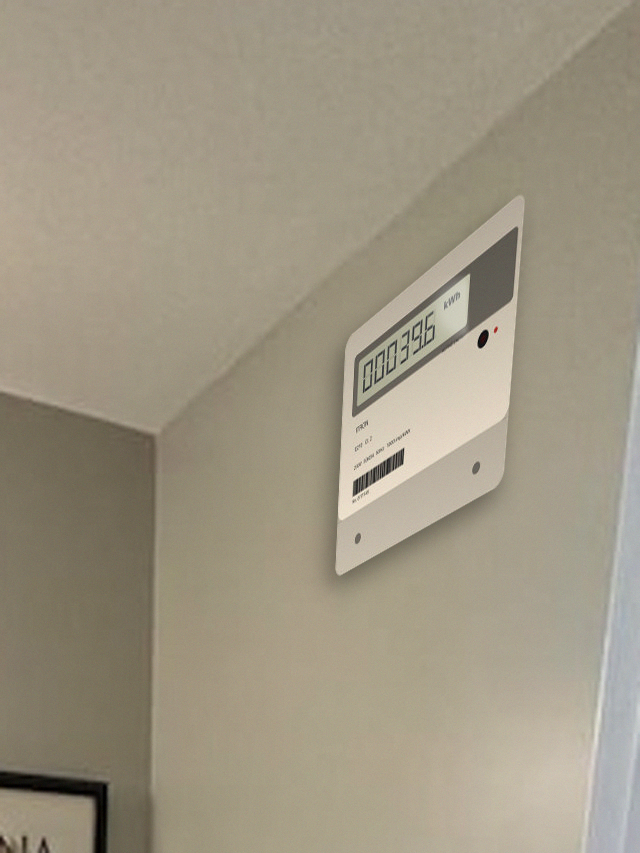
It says 39.6 kWh
